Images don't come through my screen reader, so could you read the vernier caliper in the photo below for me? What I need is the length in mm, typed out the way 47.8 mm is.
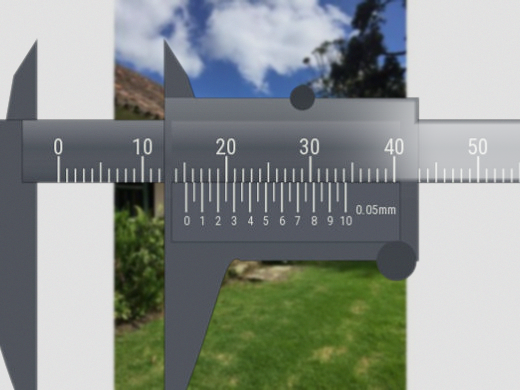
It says 15.2 mm
